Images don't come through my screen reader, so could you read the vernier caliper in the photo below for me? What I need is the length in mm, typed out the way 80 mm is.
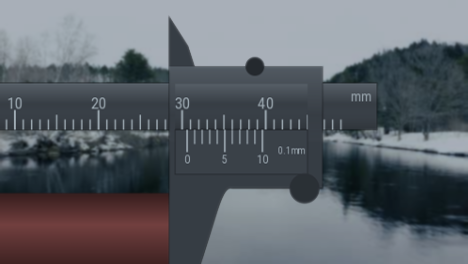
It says 30.6 mm
